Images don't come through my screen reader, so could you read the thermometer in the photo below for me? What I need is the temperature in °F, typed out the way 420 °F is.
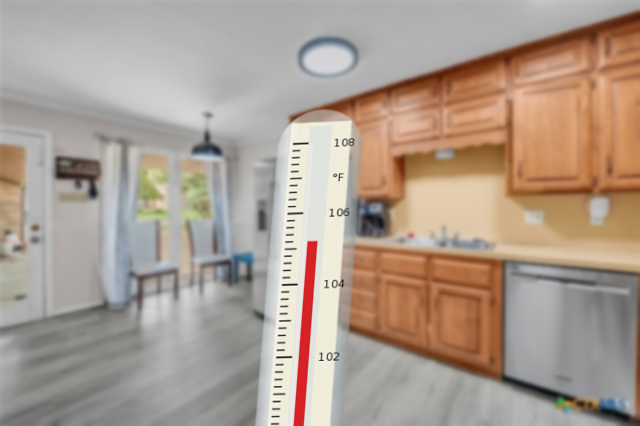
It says 105.2 °F
